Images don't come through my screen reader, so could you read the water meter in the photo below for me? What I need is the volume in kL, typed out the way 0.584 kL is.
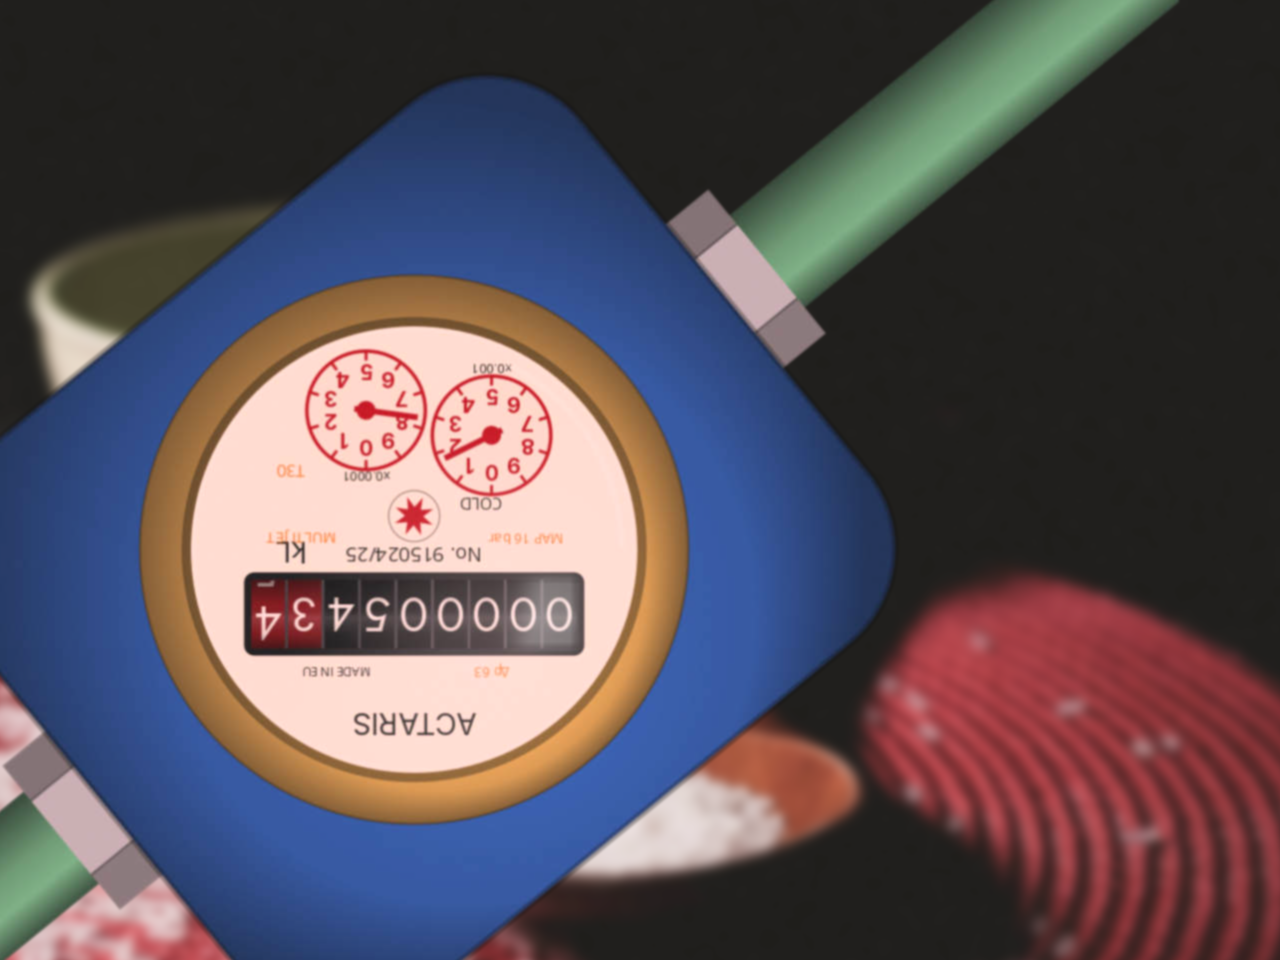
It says 54.3417 kL
